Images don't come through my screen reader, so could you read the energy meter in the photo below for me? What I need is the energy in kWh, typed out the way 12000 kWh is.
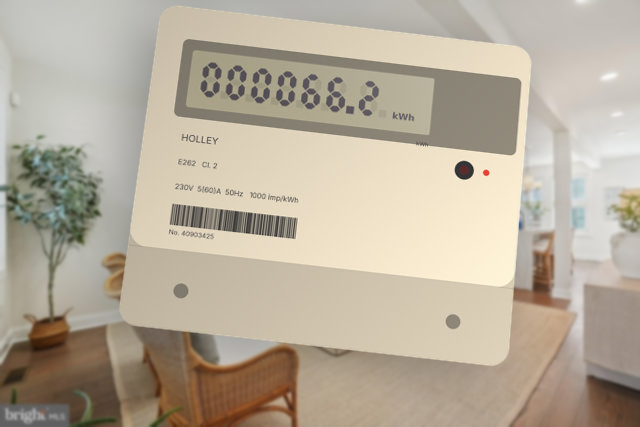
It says 66.2 kWh
